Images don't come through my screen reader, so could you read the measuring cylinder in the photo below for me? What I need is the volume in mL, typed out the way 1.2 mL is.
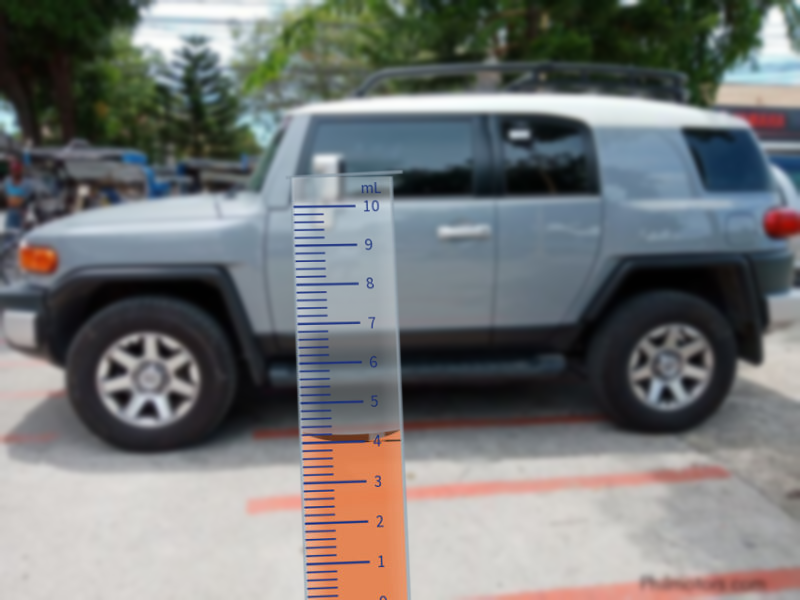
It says 4 mL
